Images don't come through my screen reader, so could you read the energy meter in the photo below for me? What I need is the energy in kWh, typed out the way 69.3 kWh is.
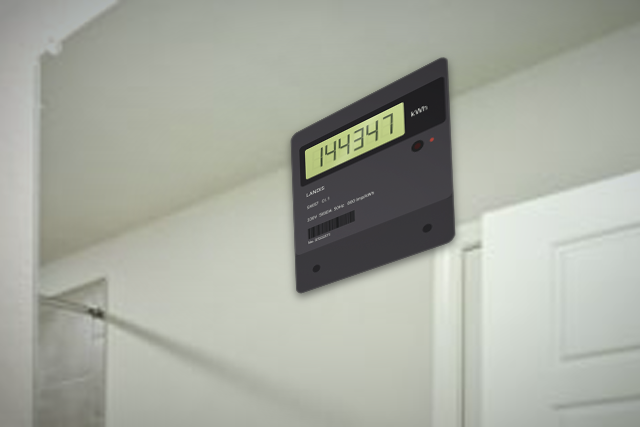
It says 144347 kWh
